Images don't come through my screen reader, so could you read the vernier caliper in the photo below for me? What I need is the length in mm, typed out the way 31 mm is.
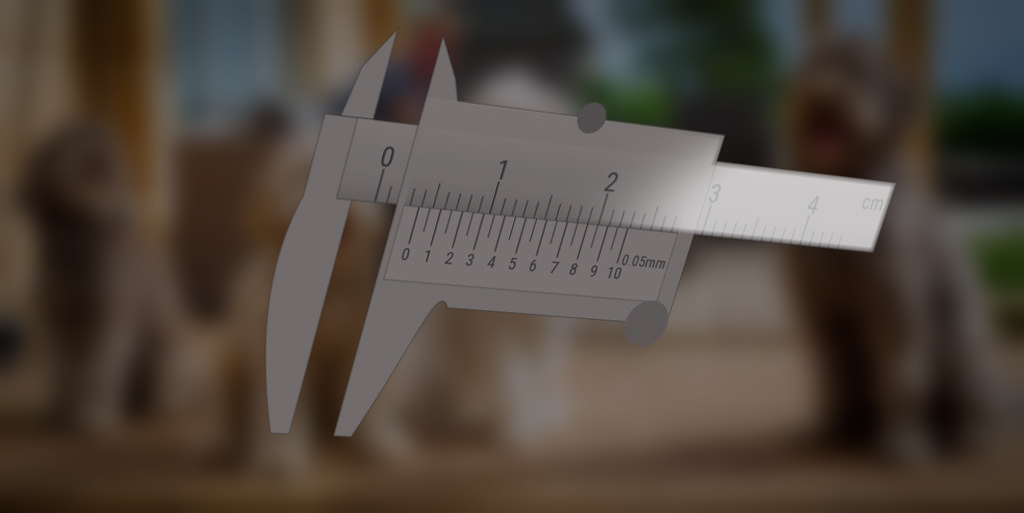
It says 3.8 mm
